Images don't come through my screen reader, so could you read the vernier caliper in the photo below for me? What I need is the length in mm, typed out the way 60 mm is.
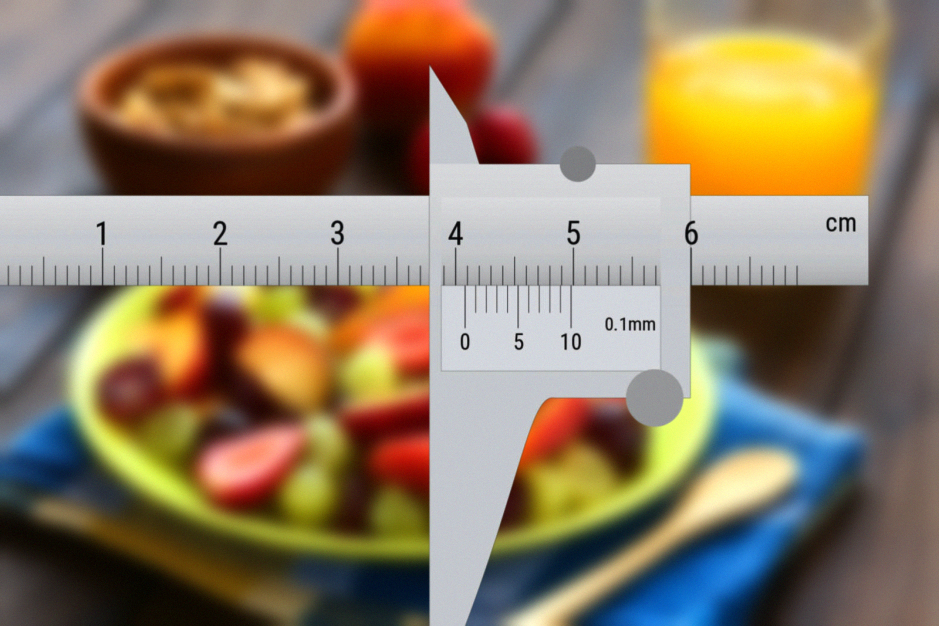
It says 40.8 mm
